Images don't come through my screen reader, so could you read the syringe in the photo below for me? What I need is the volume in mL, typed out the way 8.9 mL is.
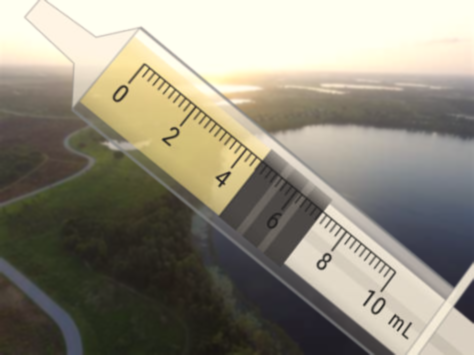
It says 4.6 mL
